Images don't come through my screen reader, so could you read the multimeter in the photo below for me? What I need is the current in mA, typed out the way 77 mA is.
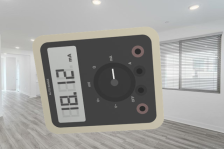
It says 18.12 mA
